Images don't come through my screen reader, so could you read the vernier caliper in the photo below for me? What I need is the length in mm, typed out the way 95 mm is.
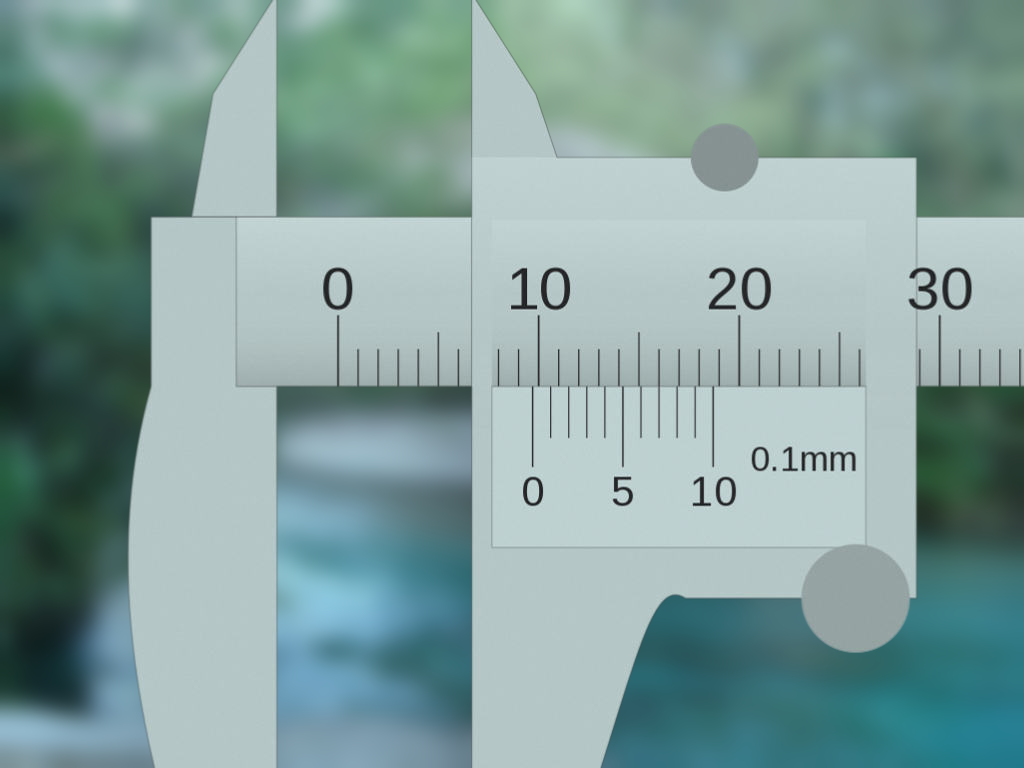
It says 9.7 mm
